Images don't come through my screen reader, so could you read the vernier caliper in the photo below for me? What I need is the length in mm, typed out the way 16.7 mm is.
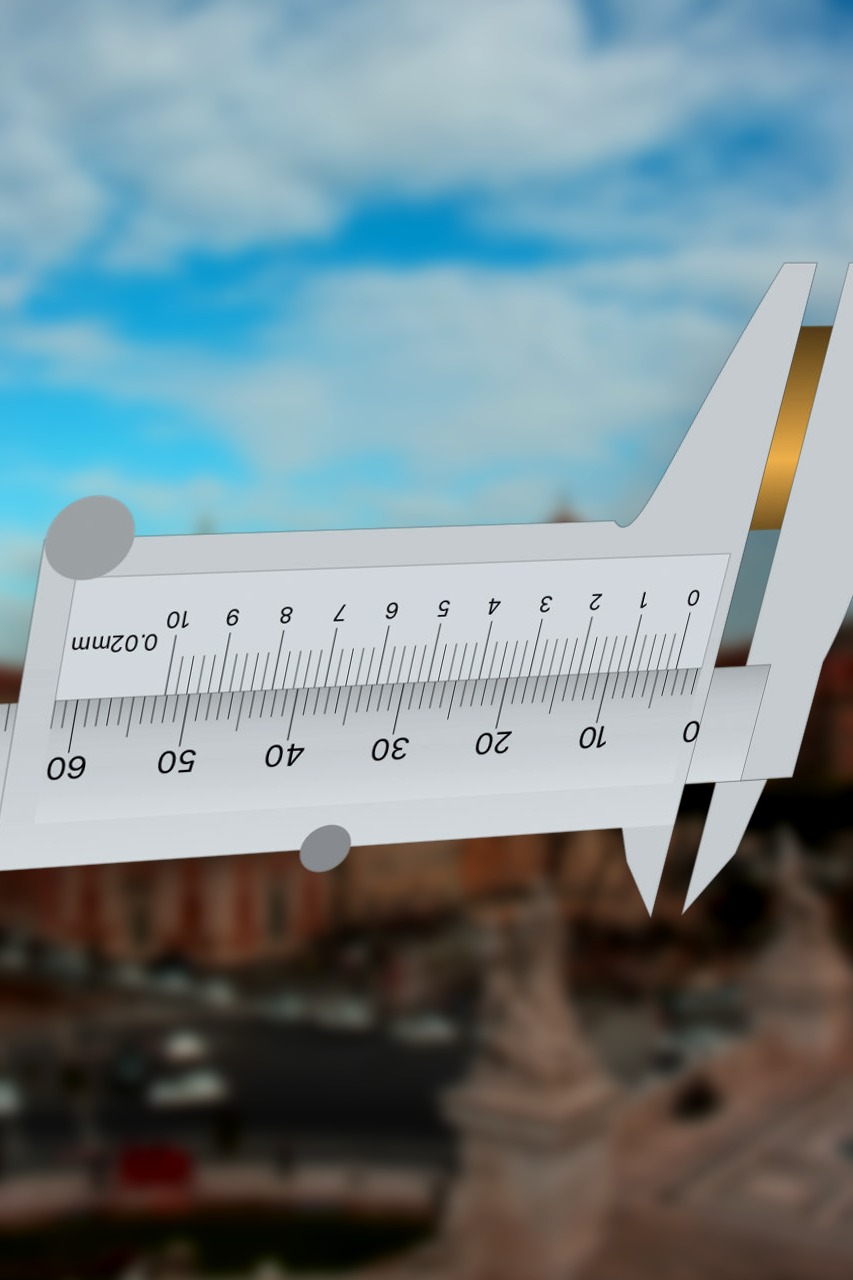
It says 3.2 mm
